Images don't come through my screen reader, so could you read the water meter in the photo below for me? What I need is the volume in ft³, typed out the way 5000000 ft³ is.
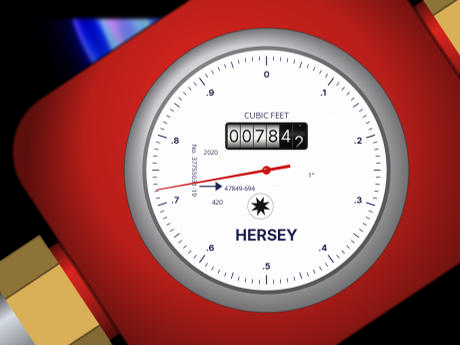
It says 7841.72 ft³
